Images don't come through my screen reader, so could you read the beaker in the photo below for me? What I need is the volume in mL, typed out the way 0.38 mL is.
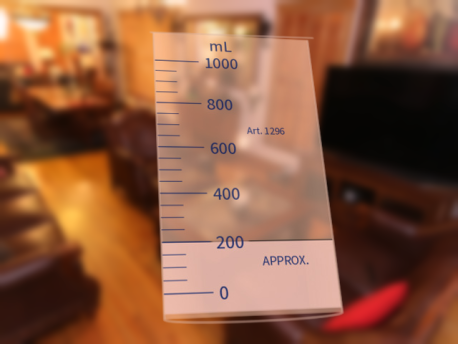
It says 200 mL
